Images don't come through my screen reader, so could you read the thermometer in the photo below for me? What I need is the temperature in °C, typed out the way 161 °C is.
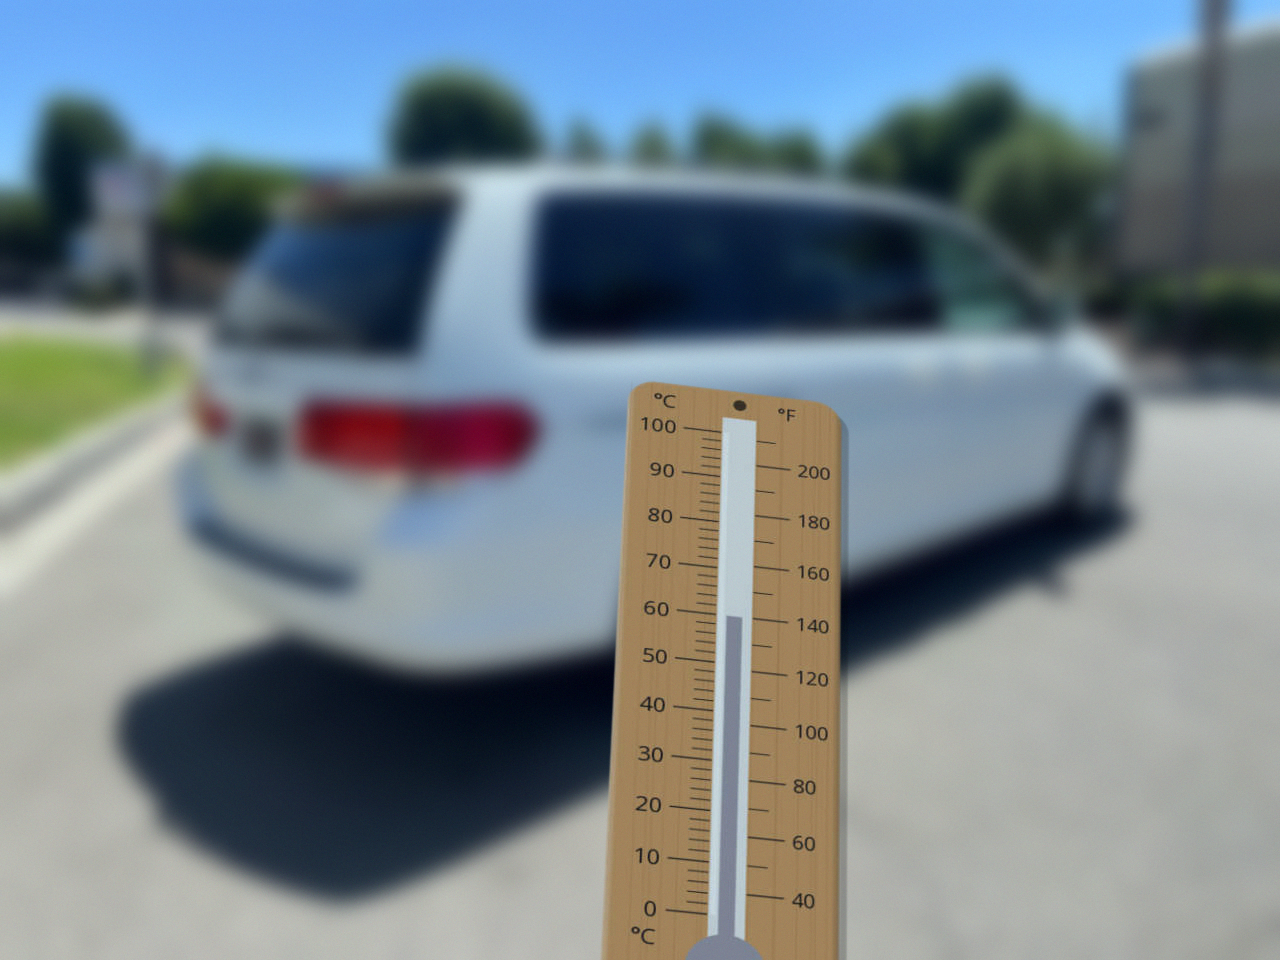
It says 60 °C
